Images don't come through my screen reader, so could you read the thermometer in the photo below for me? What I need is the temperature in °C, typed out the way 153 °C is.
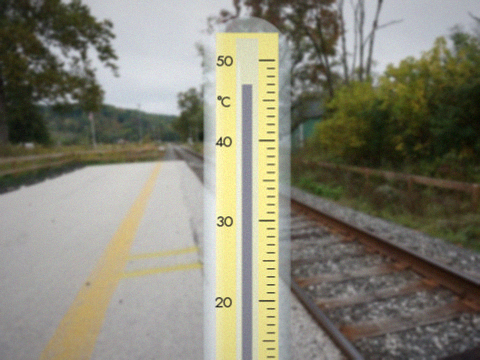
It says 47 °C
